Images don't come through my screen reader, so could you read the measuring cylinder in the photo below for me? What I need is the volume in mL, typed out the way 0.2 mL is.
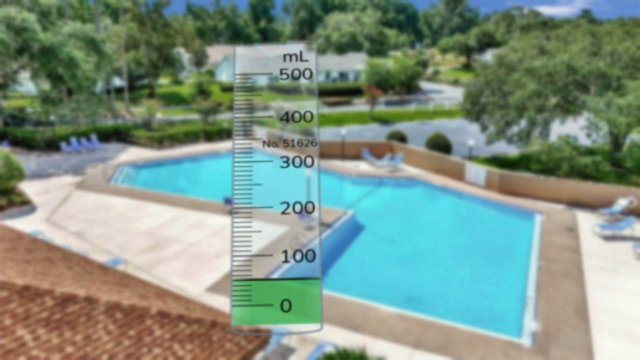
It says 50 mL
